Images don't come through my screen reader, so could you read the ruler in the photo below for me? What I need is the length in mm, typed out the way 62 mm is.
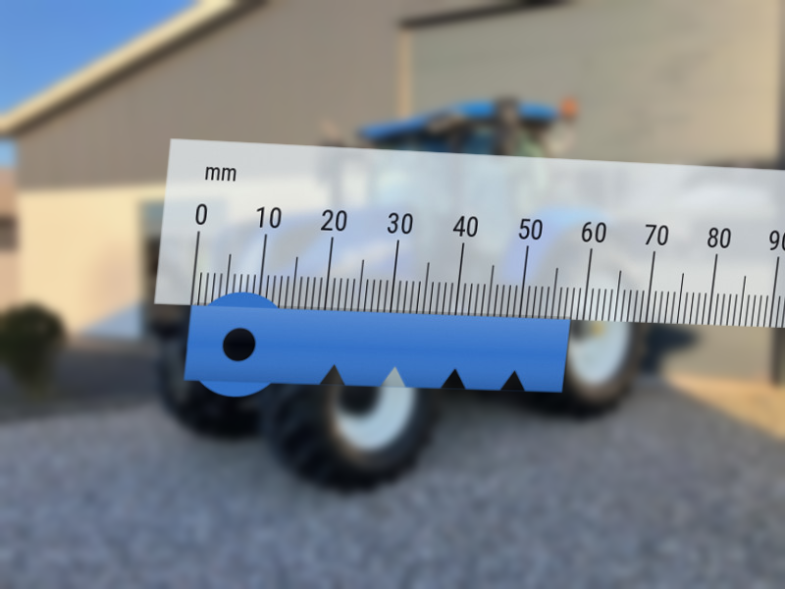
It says 58 mm
